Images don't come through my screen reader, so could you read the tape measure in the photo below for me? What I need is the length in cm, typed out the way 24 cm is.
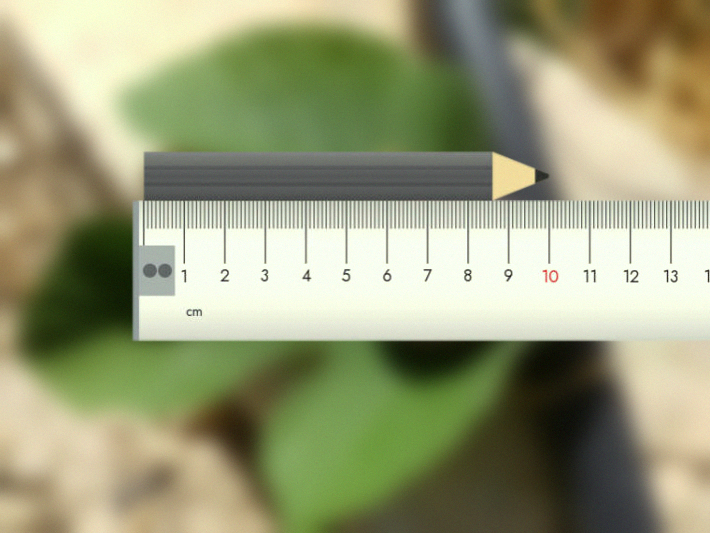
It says 10 cm
